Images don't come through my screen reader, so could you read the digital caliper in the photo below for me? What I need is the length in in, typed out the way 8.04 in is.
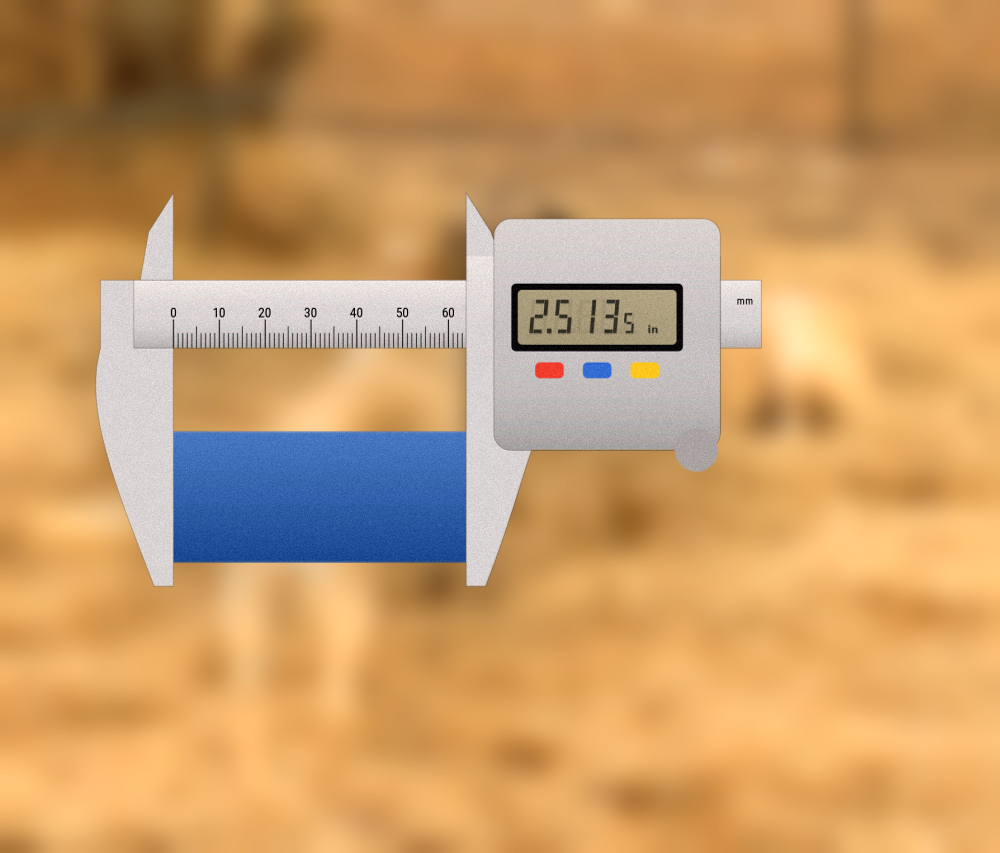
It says 2.5135 in
